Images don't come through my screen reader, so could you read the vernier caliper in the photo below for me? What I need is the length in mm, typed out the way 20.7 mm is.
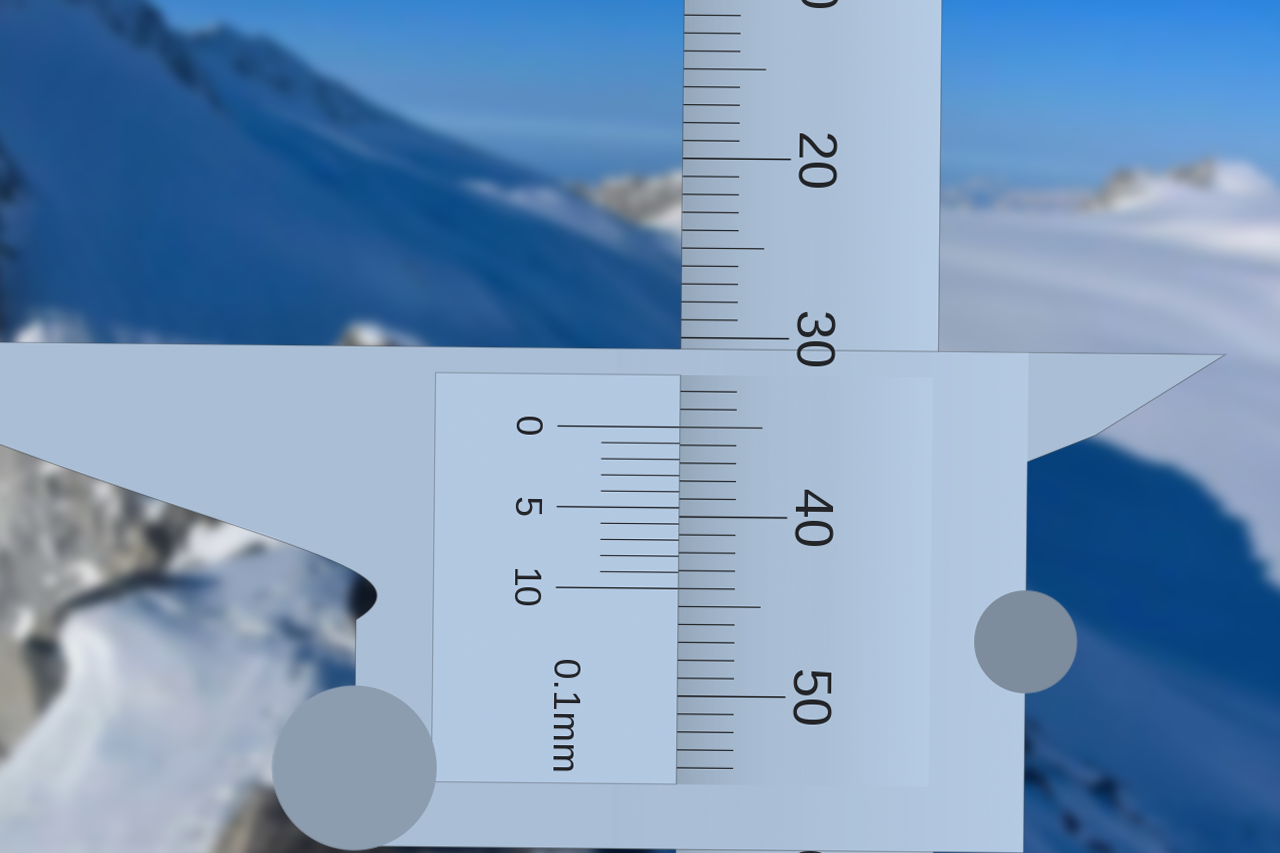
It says 35.0 mm
